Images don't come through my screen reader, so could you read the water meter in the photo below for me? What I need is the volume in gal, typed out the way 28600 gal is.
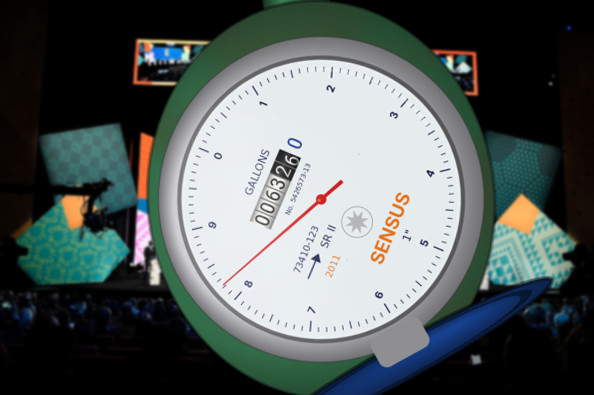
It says 63258.2 gal
